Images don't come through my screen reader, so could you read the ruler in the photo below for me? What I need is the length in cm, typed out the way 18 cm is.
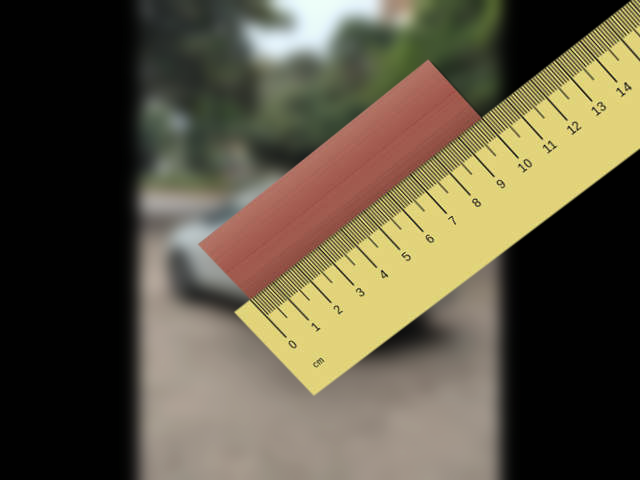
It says 10 cm
